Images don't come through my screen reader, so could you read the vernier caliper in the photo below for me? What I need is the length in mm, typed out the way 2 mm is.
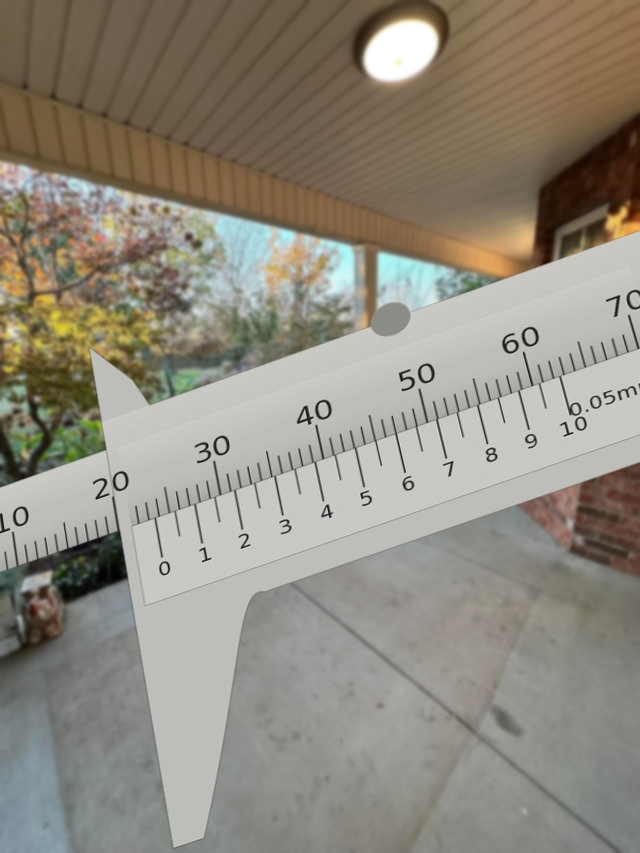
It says 23.6 mm
